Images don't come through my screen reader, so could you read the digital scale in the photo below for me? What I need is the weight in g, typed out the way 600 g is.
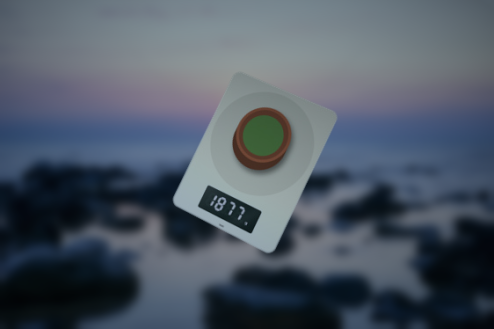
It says 1877 g
